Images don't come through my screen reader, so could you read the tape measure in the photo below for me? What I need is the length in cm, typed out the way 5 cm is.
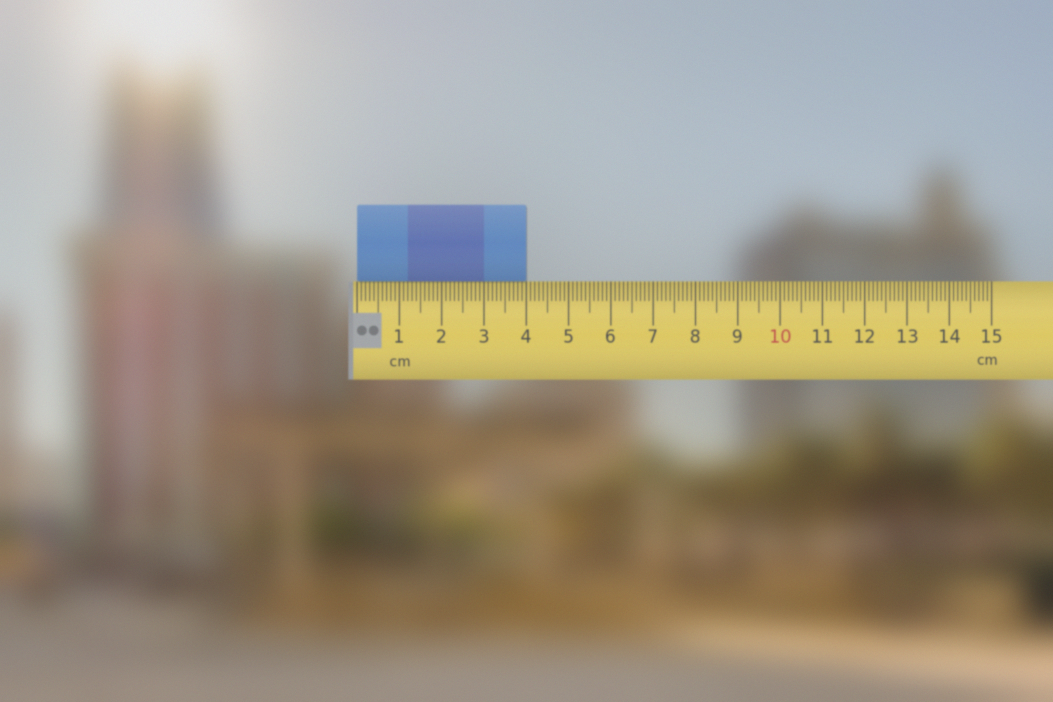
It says 4 cm
